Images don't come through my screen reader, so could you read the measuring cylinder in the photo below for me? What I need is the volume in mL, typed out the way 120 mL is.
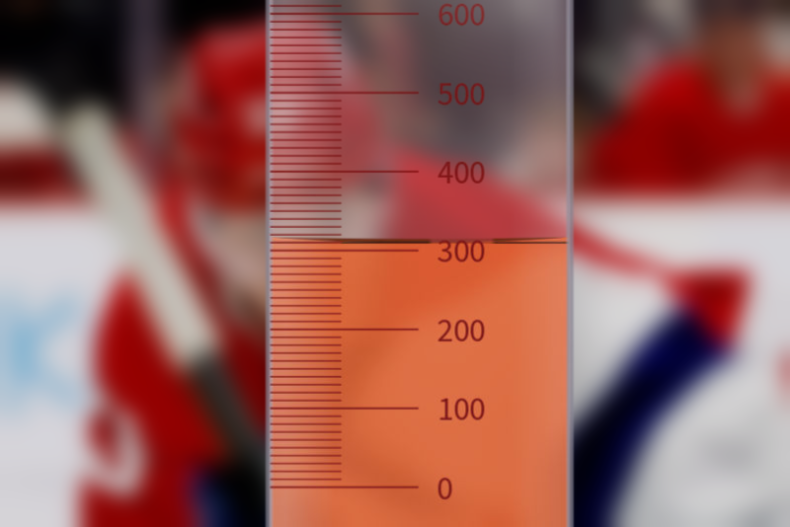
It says 310 mL
